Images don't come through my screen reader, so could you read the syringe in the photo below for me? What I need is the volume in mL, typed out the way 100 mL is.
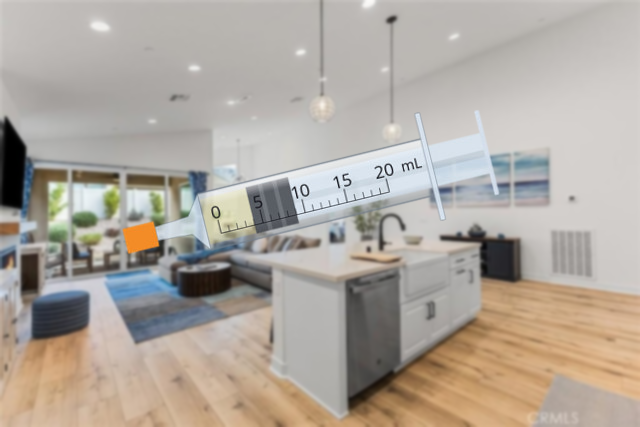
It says 4 mL
